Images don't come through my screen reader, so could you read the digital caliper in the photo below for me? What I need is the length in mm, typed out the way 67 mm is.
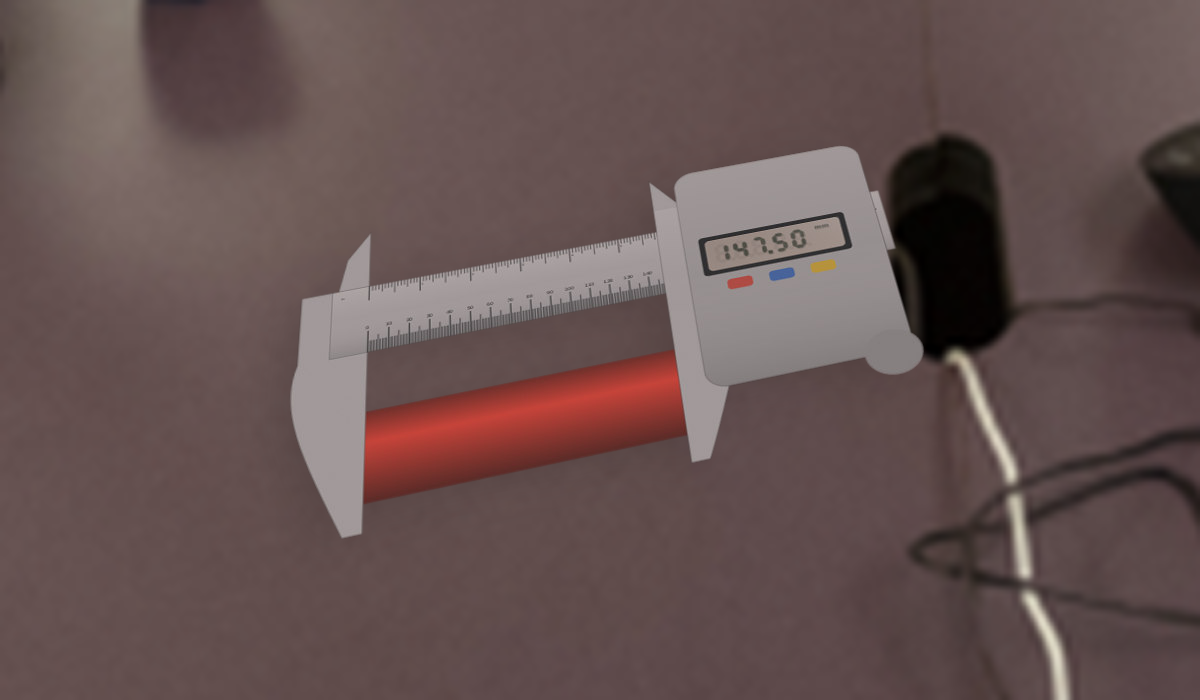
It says 147.50 mm
